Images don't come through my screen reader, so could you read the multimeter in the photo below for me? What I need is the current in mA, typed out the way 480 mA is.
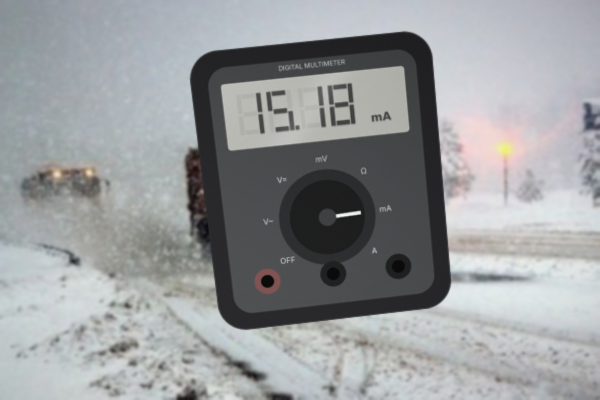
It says 15.18 mA
